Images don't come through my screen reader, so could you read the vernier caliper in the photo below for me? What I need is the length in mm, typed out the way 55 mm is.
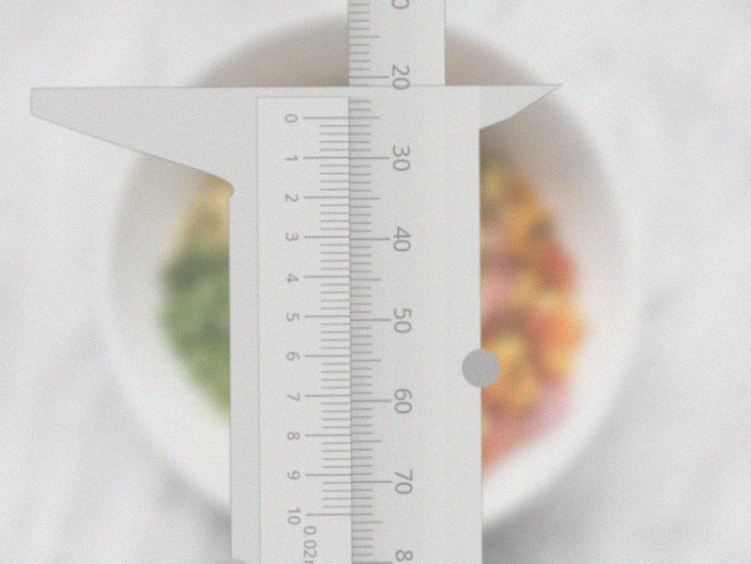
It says 25.0 mm
